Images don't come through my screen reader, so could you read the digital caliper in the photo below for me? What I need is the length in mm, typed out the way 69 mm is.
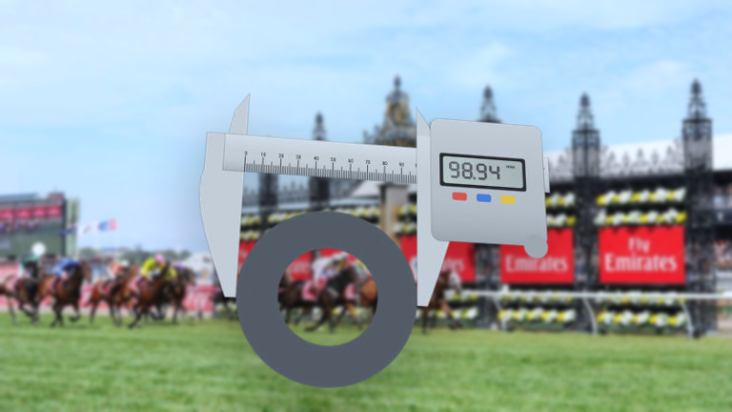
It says 98.94 mm
